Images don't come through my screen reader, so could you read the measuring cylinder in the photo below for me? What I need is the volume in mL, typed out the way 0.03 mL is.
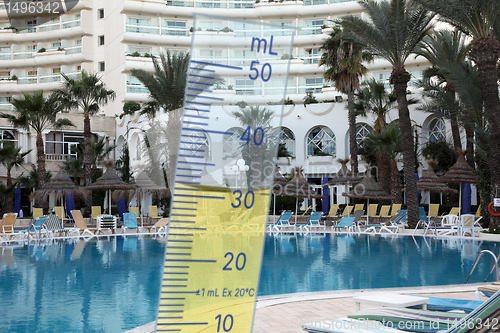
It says 31 mL
